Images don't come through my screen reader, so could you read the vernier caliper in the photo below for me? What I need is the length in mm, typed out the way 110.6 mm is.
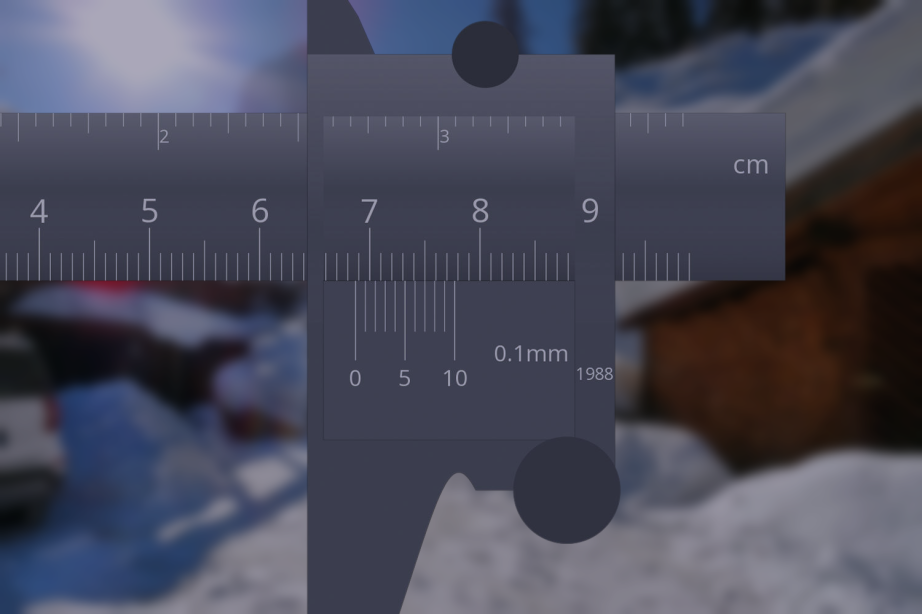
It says 68.7 mm
